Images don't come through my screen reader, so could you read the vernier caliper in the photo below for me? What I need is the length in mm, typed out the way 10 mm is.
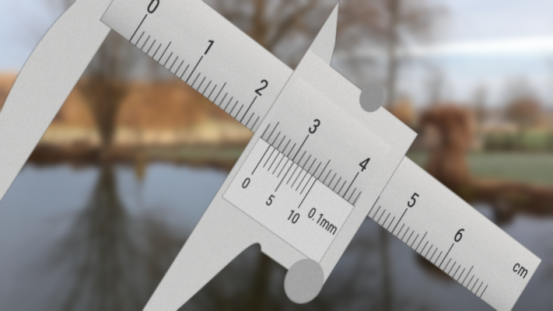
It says 25.8 mm
